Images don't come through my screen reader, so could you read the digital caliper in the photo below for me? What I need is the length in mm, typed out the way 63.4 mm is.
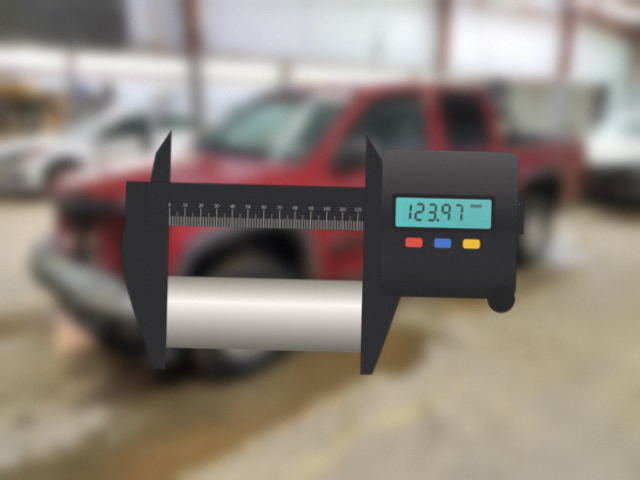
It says 123.97 mm
